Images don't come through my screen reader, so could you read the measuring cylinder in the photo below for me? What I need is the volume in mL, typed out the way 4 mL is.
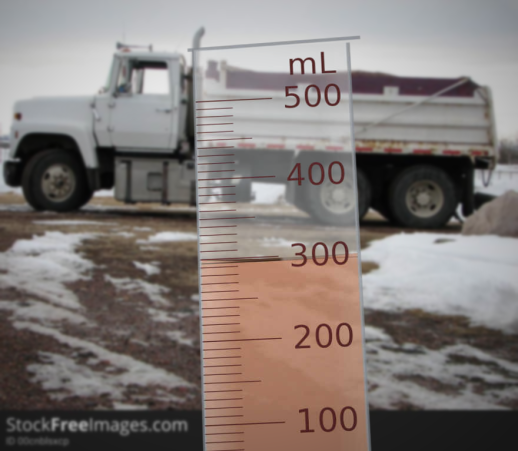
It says 295 mL
